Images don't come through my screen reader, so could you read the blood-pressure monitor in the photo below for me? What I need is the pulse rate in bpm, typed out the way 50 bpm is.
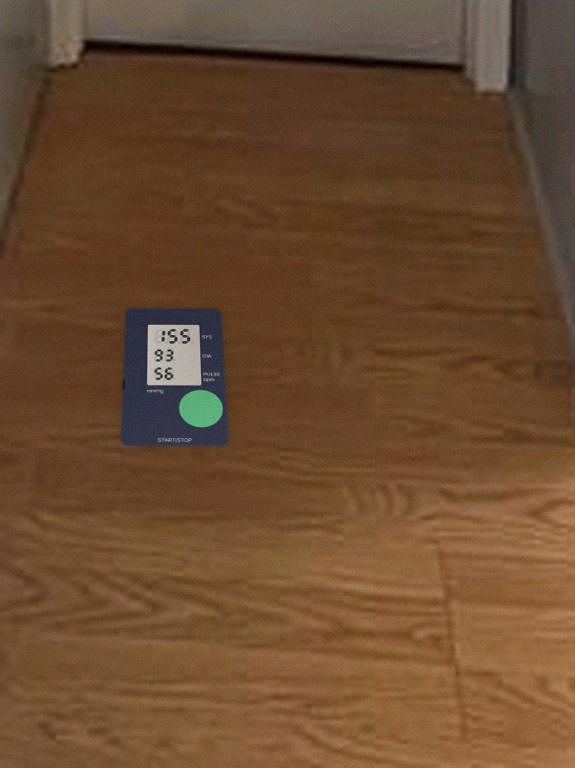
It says 56 bpm
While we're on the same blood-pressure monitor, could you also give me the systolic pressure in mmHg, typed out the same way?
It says 155 mmHg
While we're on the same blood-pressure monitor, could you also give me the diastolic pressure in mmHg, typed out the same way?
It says 93 mmHg
